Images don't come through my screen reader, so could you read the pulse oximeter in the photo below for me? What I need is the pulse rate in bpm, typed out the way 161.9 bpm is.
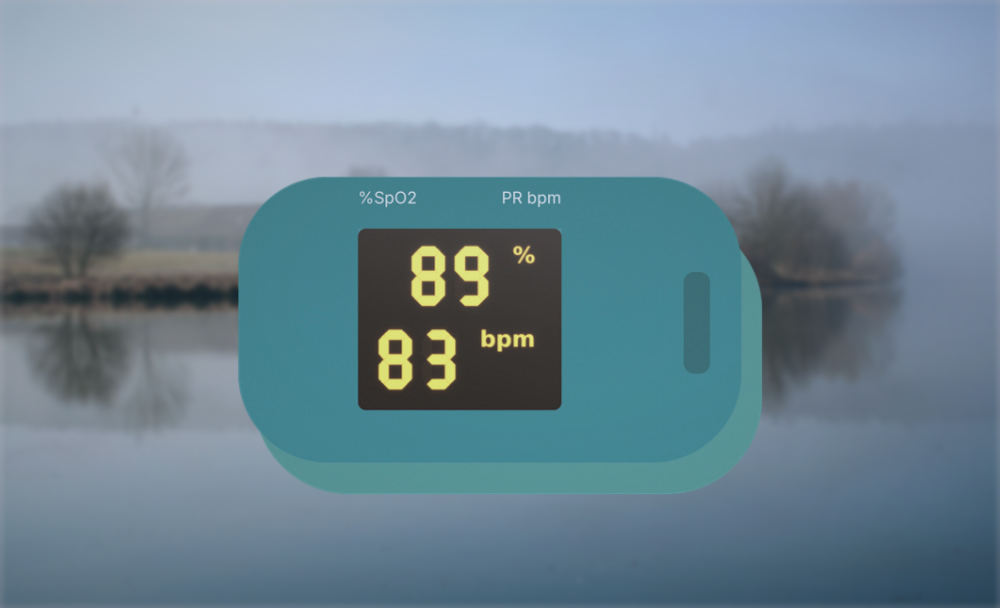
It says 83 bpm
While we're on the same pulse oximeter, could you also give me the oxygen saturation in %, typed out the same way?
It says 89 %
